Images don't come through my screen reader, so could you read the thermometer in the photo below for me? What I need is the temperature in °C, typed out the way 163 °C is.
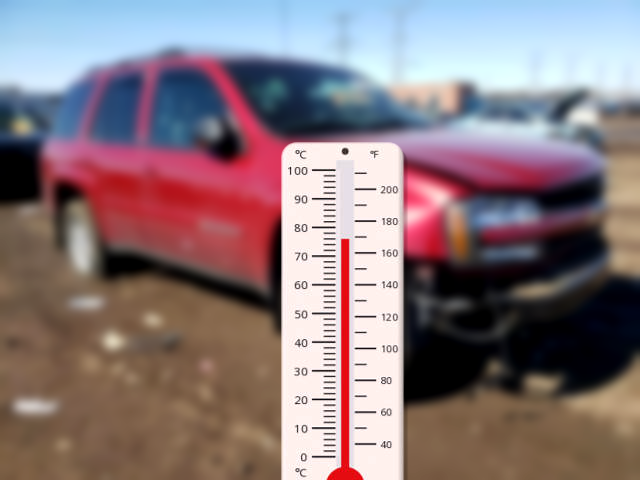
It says 76 °C
